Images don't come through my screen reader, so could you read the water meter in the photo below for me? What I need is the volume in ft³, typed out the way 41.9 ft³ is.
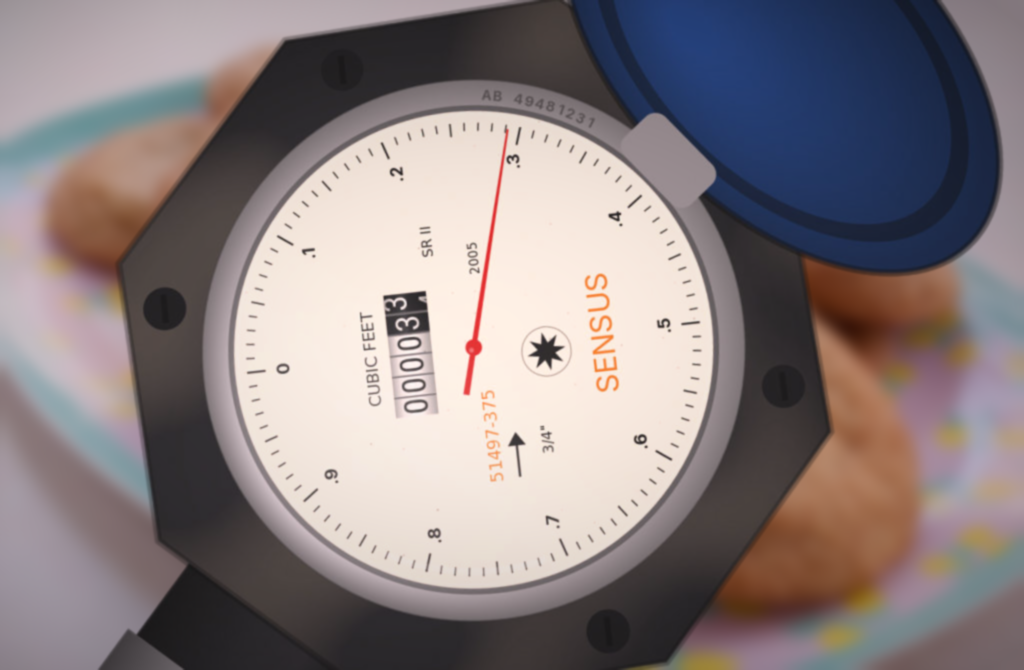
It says 33.29 ft³
